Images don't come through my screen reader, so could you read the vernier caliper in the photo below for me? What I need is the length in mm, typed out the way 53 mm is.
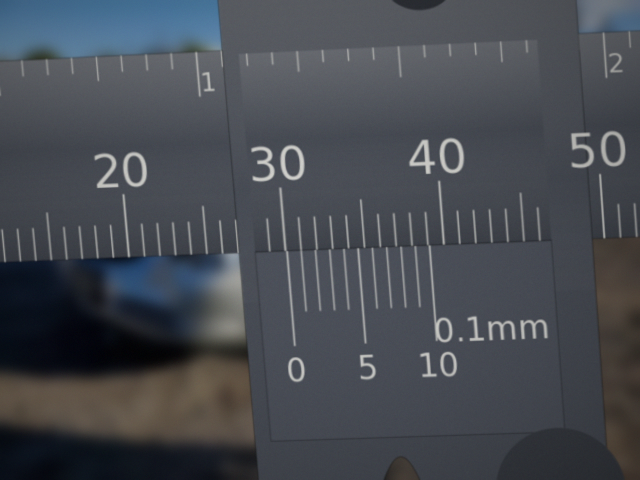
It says 30.1 mm
